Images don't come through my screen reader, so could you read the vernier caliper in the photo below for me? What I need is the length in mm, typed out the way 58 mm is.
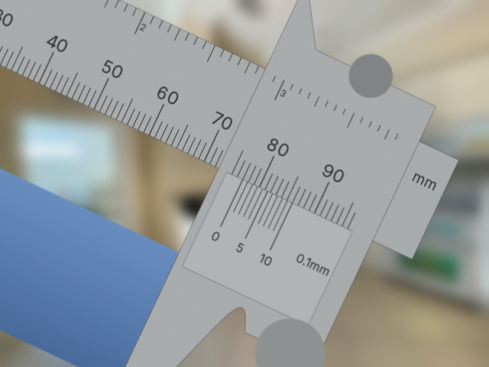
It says 77.0 mm
